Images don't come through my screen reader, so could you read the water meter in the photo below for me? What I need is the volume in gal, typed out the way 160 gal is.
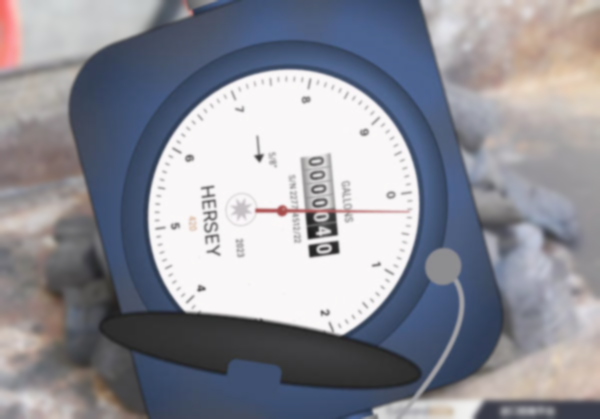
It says 40.2 gal
